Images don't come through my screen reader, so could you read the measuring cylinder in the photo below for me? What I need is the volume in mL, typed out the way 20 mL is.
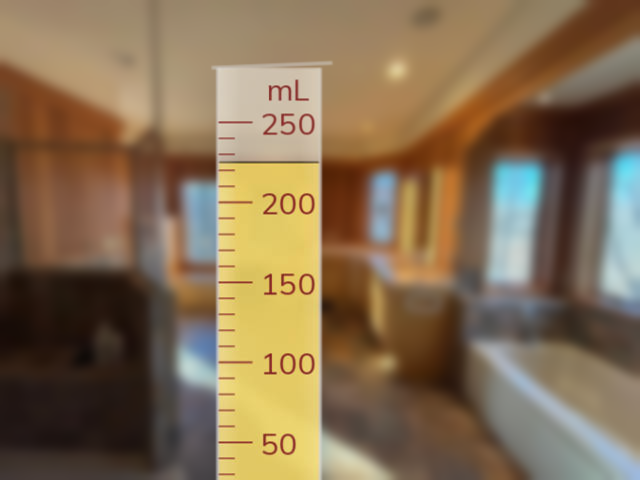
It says 225 mL
